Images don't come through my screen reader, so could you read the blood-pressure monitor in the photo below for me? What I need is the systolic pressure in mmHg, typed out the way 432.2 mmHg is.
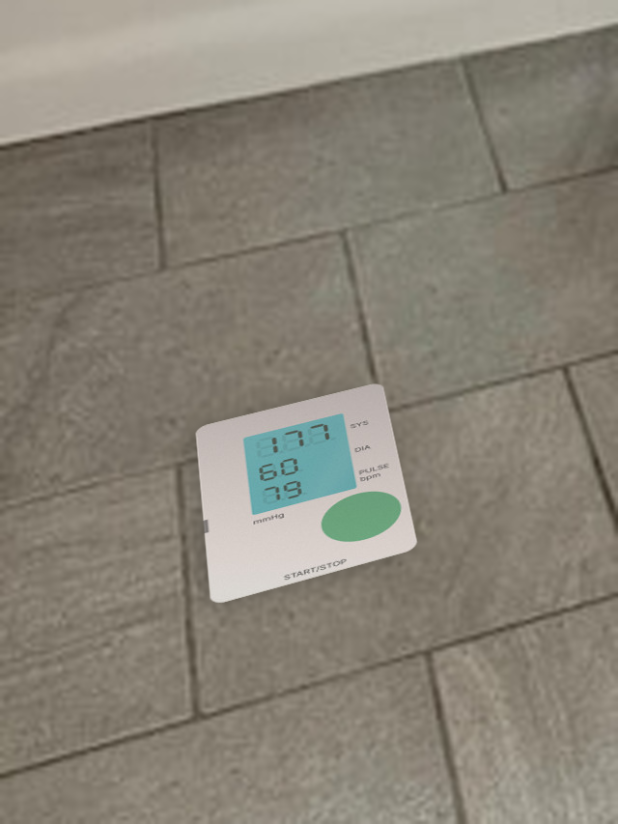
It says 177 mmHg
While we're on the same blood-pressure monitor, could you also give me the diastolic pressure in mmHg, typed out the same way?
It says 60 mmHg
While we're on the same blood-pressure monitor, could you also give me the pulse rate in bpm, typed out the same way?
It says 79 bpm
